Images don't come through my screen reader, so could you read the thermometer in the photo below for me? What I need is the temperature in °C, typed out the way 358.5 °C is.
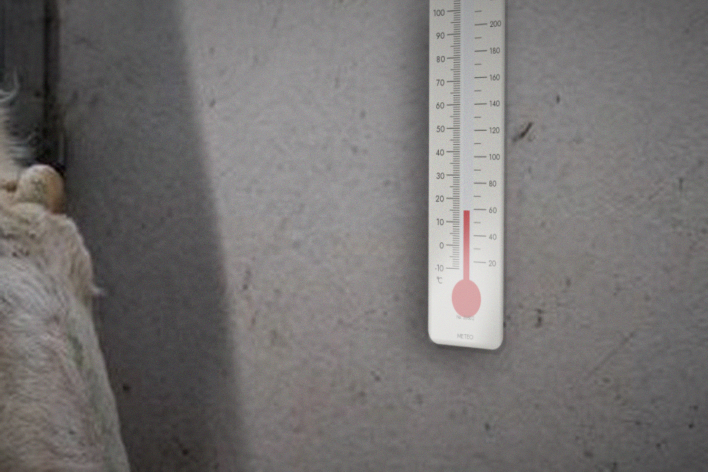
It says 15 °C
